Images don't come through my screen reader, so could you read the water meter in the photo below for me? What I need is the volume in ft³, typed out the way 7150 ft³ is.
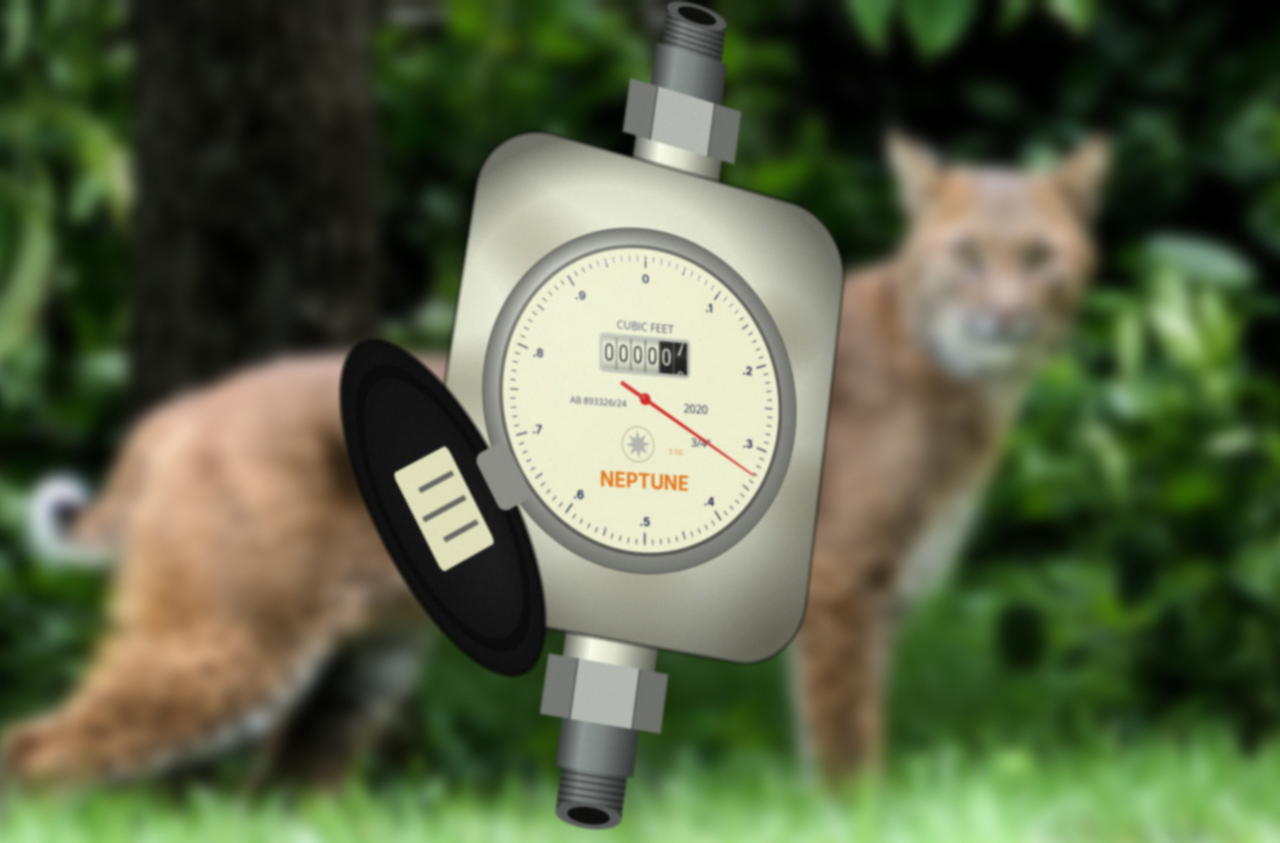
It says 7.33 ft³
